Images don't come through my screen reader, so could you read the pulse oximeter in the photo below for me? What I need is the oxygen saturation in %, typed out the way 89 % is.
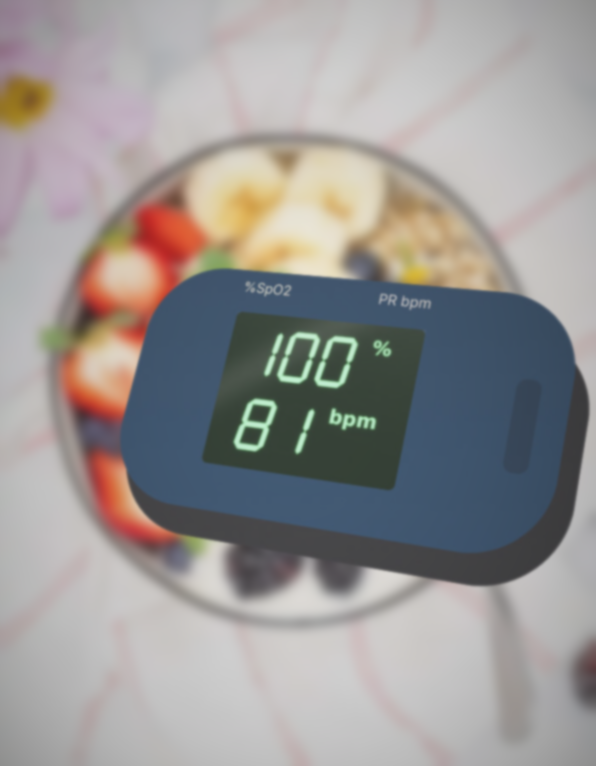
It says 100 %
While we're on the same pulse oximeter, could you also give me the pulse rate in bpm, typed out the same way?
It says 81 bpm
